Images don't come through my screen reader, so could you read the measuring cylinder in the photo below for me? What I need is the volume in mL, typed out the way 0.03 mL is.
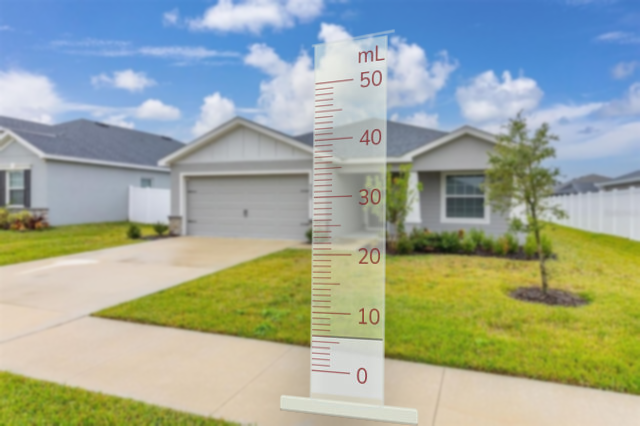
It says 6 mL
